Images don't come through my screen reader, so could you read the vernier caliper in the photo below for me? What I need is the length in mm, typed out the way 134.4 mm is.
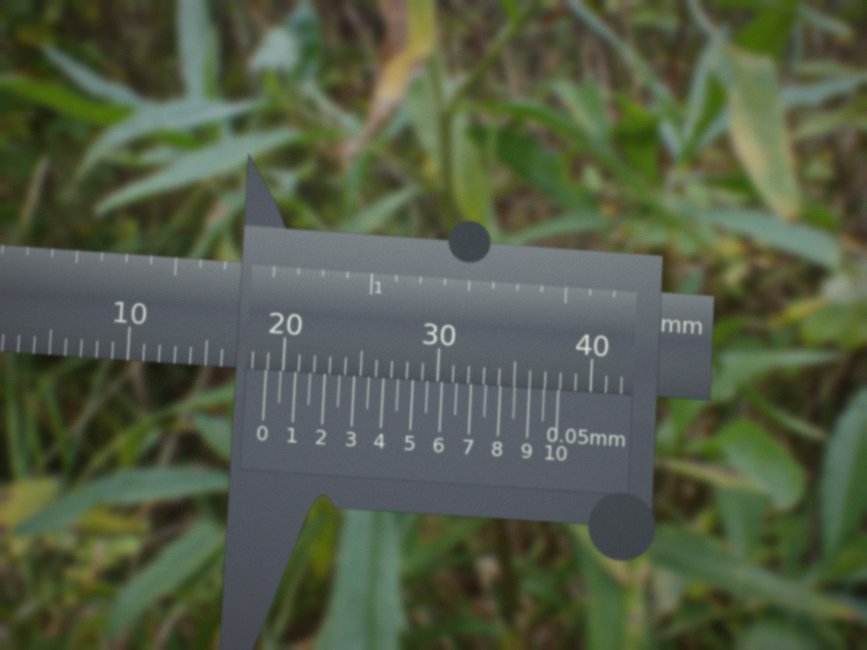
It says 18.9 mm
